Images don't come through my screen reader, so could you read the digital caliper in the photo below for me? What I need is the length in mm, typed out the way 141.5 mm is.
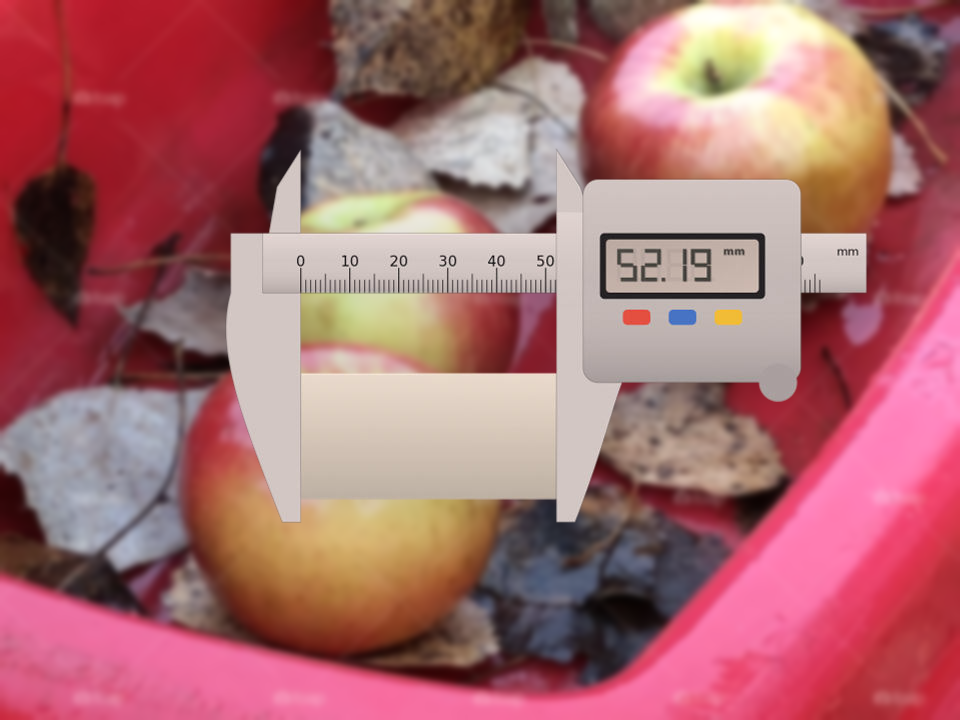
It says 52.19 mm
